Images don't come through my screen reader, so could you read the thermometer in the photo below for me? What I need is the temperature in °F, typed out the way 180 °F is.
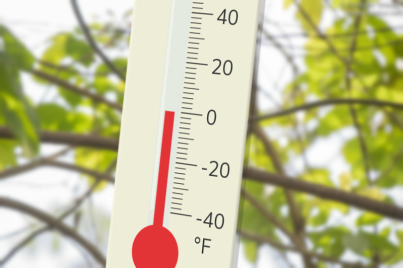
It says 0 °F
